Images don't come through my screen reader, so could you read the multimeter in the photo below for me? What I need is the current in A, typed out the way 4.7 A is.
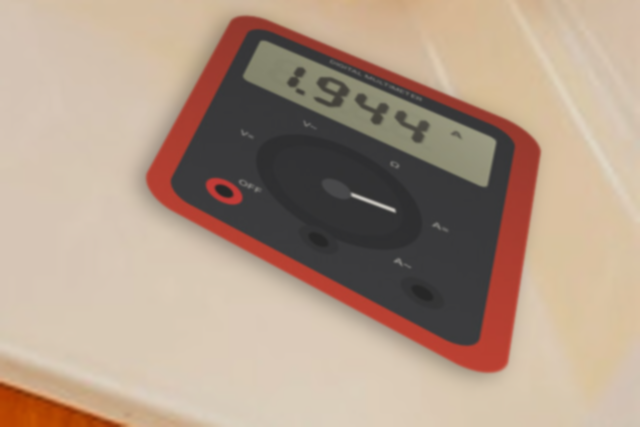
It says 1.944 A
